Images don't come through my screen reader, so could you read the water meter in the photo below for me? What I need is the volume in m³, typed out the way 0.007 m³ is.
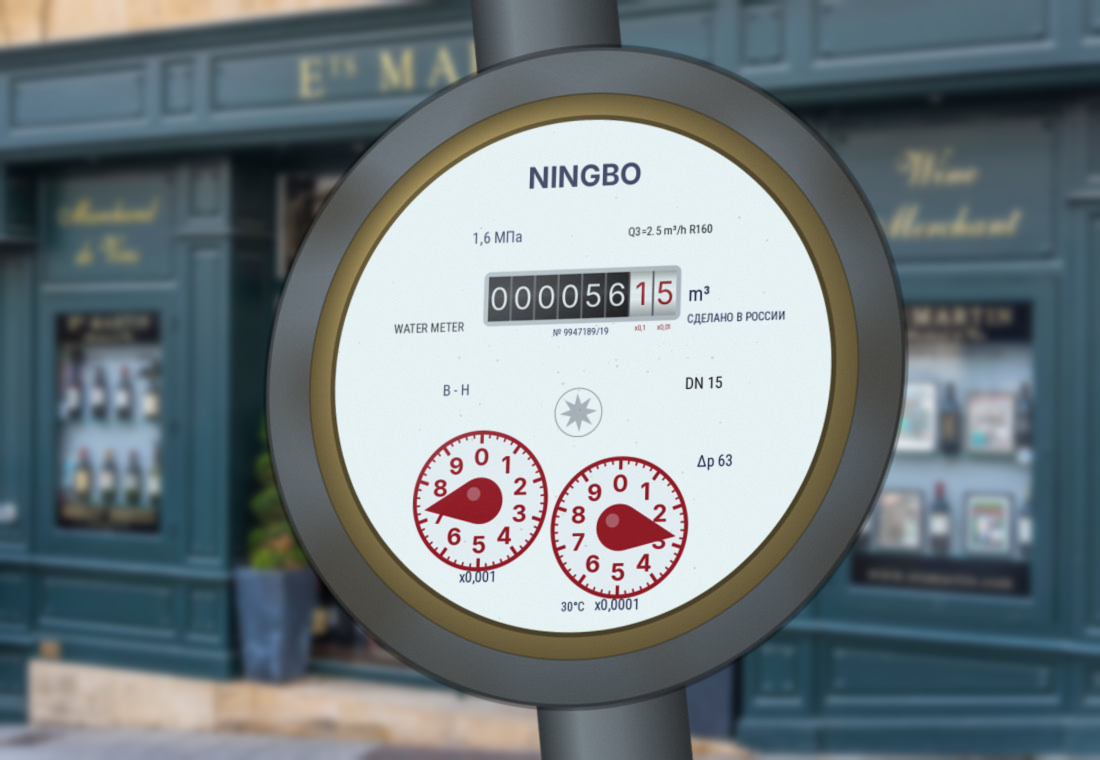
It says 56.1572 m³
